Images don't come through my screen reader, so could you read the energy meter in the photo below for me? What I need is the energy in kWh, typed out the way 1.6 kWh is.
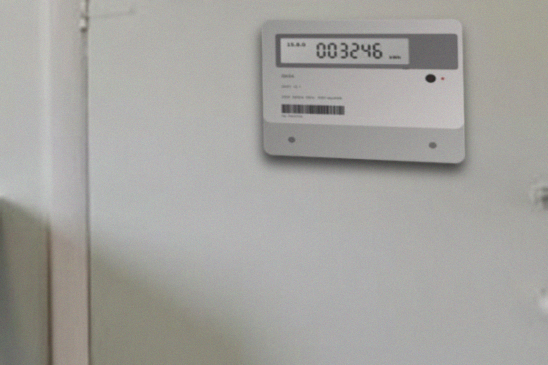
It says 3246 kWh
